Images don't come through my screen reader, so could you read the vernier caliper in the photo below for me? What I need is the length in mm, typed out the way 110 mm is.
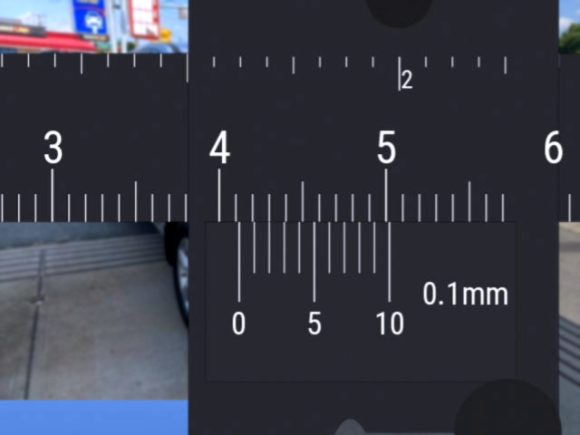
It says 41.2 mm
